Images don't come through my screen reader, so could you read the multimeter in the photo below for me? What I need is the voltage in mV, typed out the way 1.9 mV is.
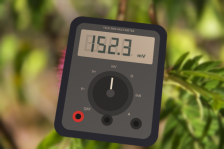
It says 152.3 mV
